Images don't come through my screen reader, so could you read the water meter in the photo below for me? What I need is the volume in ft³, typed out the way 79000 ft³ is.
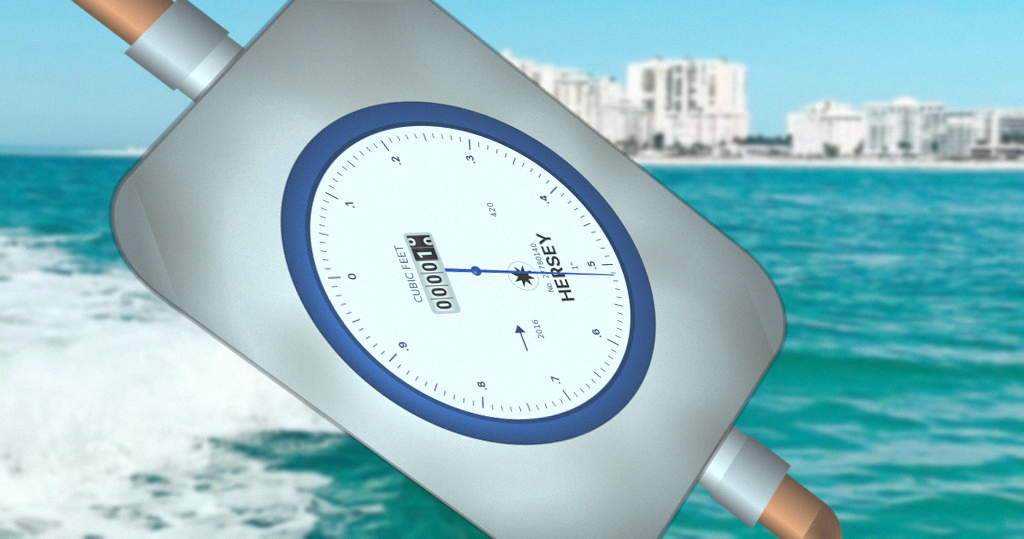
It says 18.51 ft³
